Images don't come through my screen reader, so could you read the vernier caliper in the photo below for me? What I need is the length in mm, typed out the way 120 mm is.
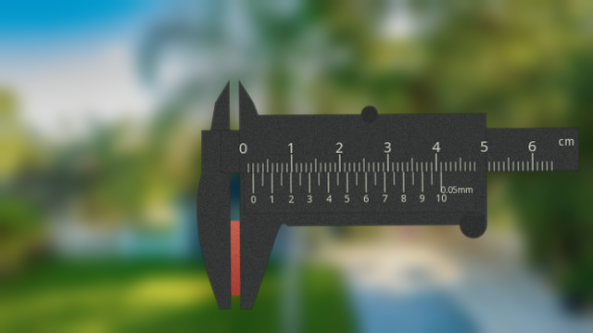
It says 2.0 mm
